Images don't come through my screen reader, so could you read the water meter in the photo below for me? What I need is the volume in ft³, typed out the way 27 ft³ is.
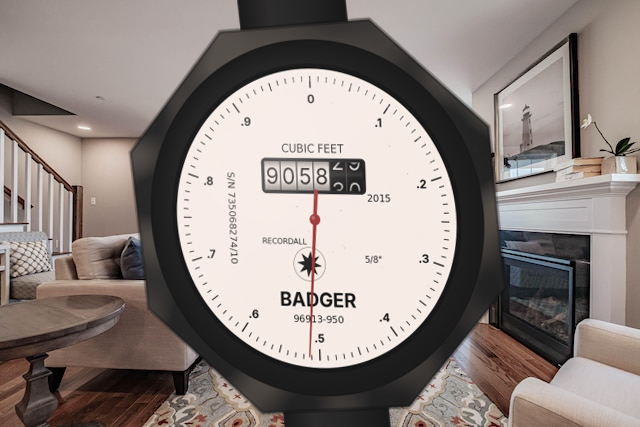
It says 905829.51 ft³
